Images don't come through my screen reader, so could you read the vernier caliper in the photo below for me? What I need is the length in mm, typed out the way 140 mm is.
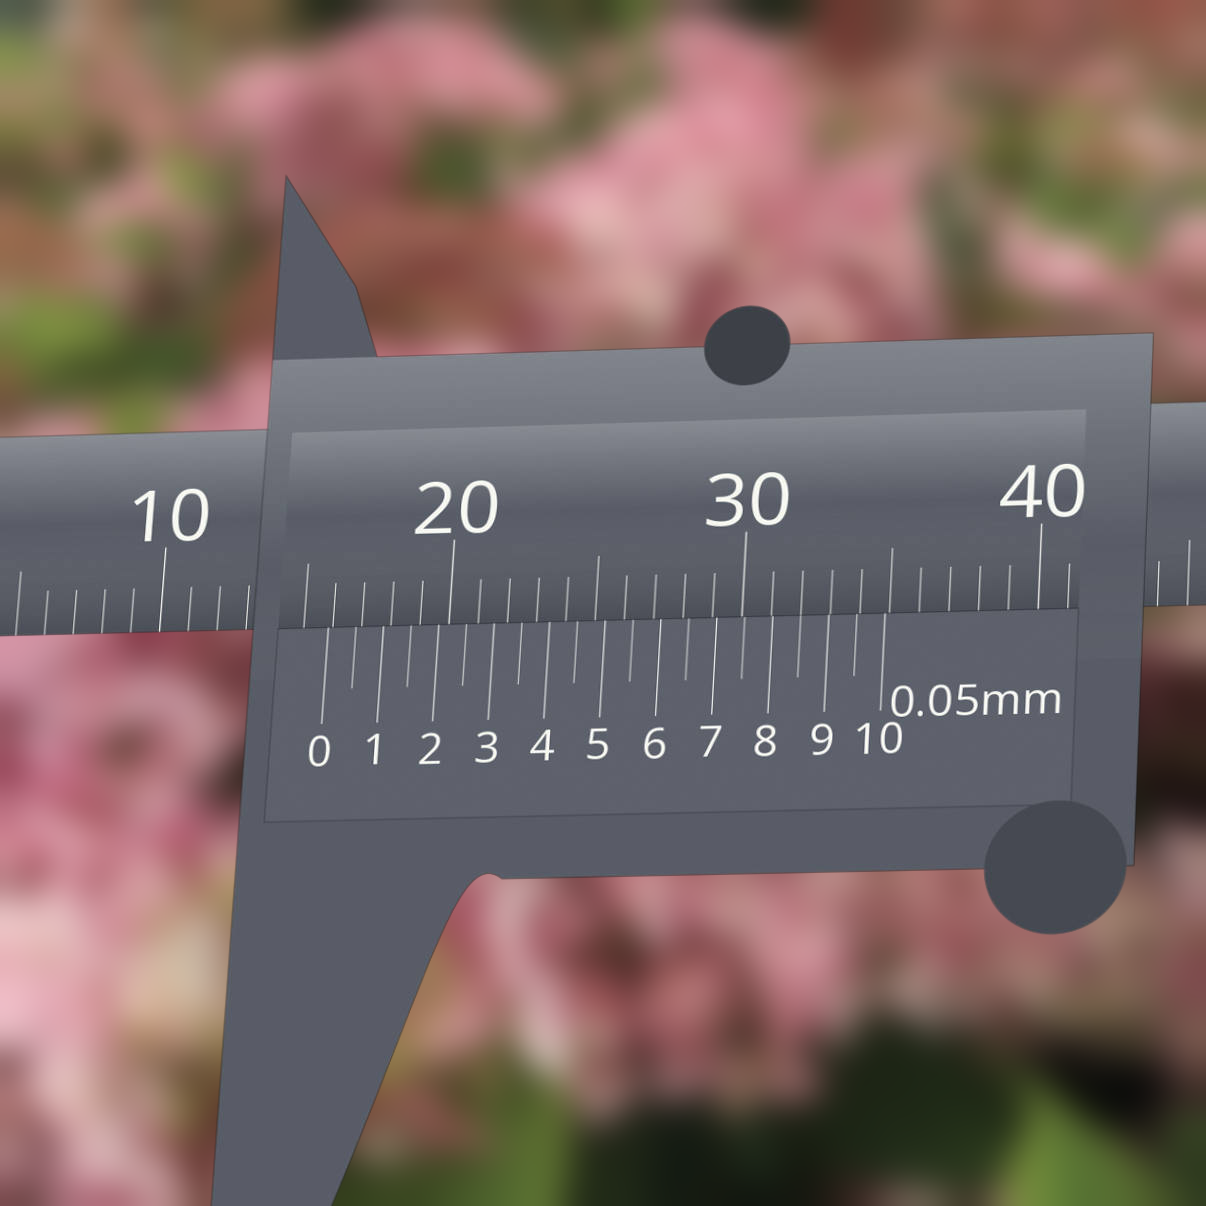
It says 15.85 mm
